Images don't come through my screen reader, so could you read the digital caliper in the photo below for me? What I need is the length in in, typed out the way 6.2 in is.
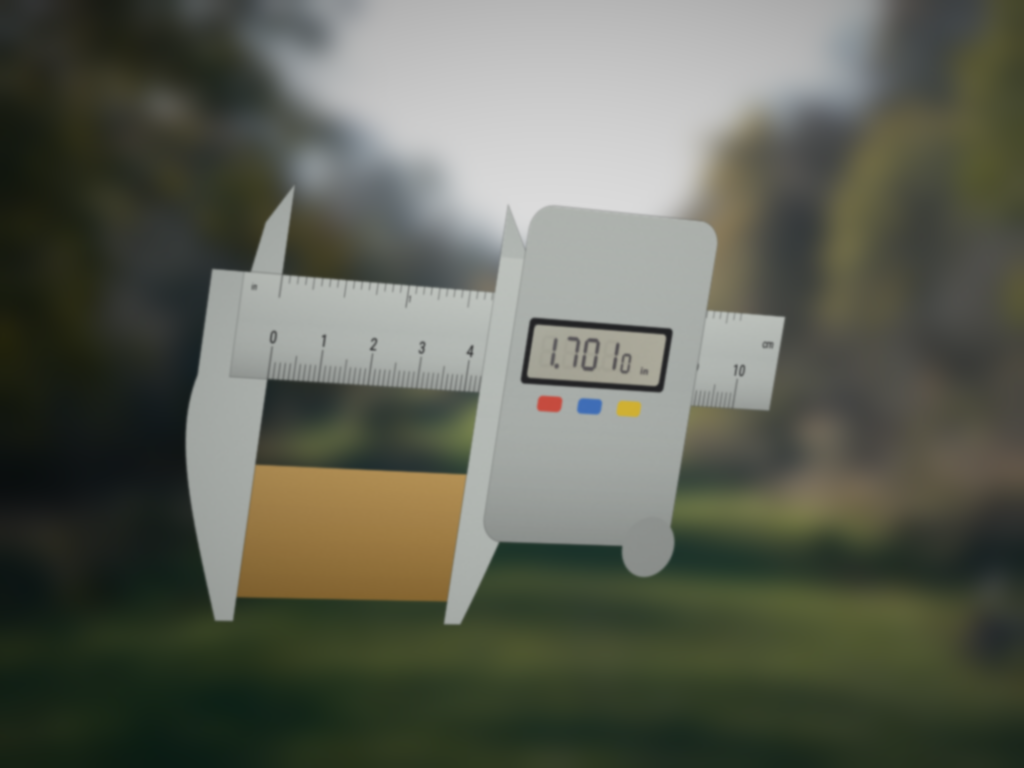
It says 1.7010 in
